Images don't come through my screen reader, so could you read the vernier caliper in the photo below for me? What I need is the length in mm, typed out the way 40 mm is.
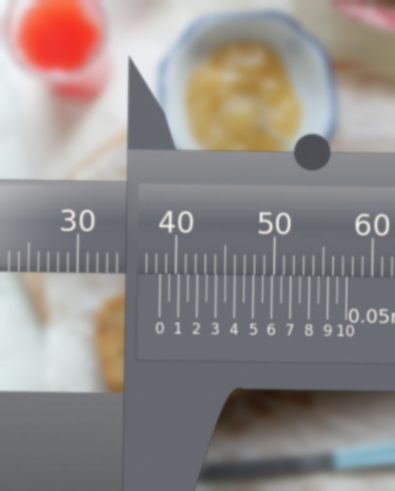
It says 38.4 mm
